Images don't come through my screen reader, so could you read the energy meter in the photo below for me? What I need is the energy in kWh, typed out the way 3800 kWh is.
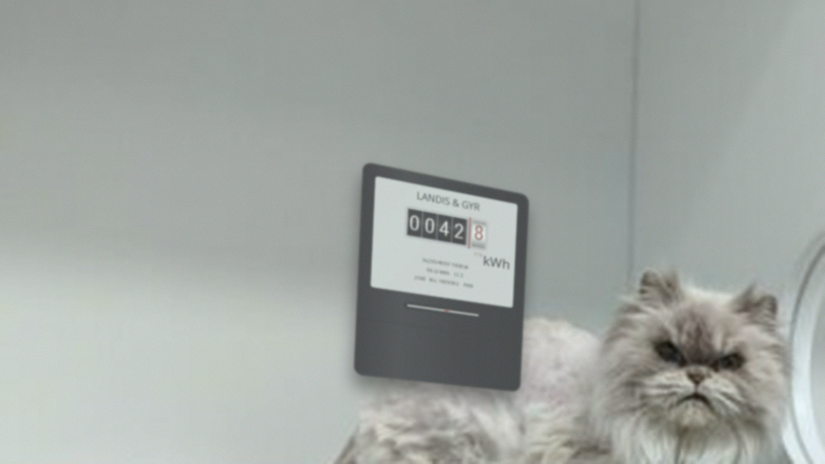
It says 42.8 kWh
